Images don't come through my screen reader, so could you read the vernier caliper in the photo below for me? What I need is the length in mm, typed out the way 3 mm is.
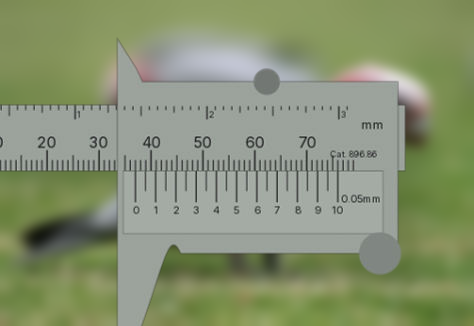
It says 37.0 mm
